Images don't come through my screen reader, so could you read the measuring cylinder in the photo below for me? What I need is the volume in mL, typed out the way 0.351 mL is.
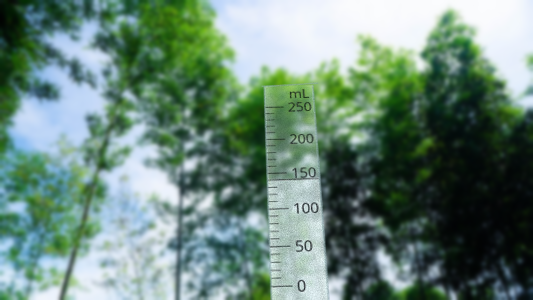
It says 140 mL
